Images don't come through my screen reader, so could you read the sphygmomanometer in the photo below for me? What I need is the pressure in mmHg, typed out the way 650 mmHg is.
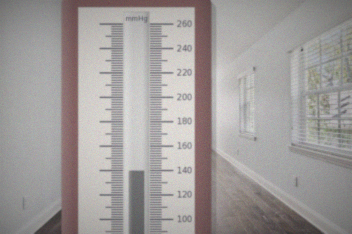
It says 140 mmHg
